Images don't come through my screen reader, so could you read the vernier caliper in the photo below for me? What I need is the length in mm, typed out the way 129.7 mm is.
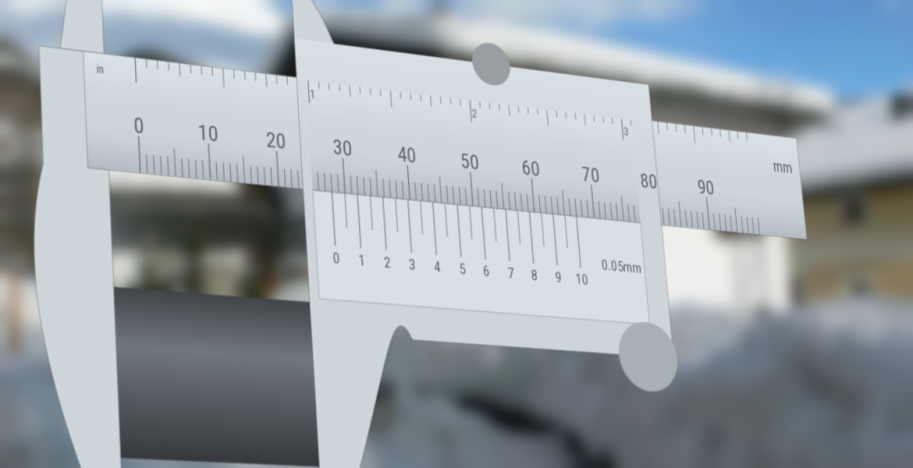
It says 28.0 mm
